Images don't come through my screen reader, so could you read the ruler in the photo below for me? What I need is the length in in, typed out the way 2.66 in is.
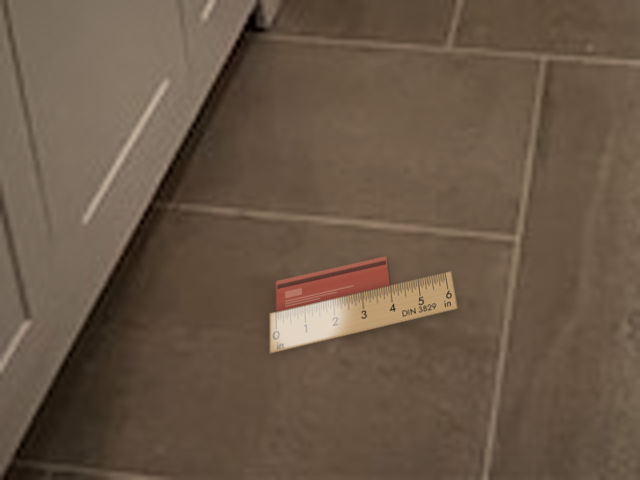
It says 4 in
